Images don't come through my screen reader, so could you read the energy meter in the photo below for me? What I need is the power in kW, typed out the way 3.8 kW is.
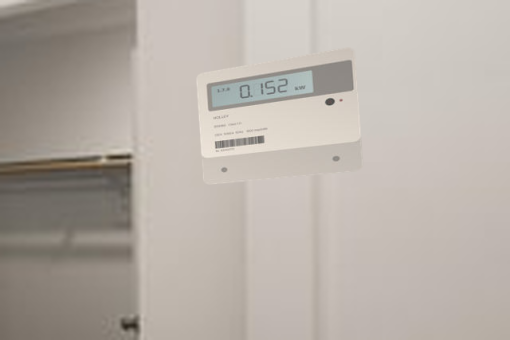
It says 0.152 kW
